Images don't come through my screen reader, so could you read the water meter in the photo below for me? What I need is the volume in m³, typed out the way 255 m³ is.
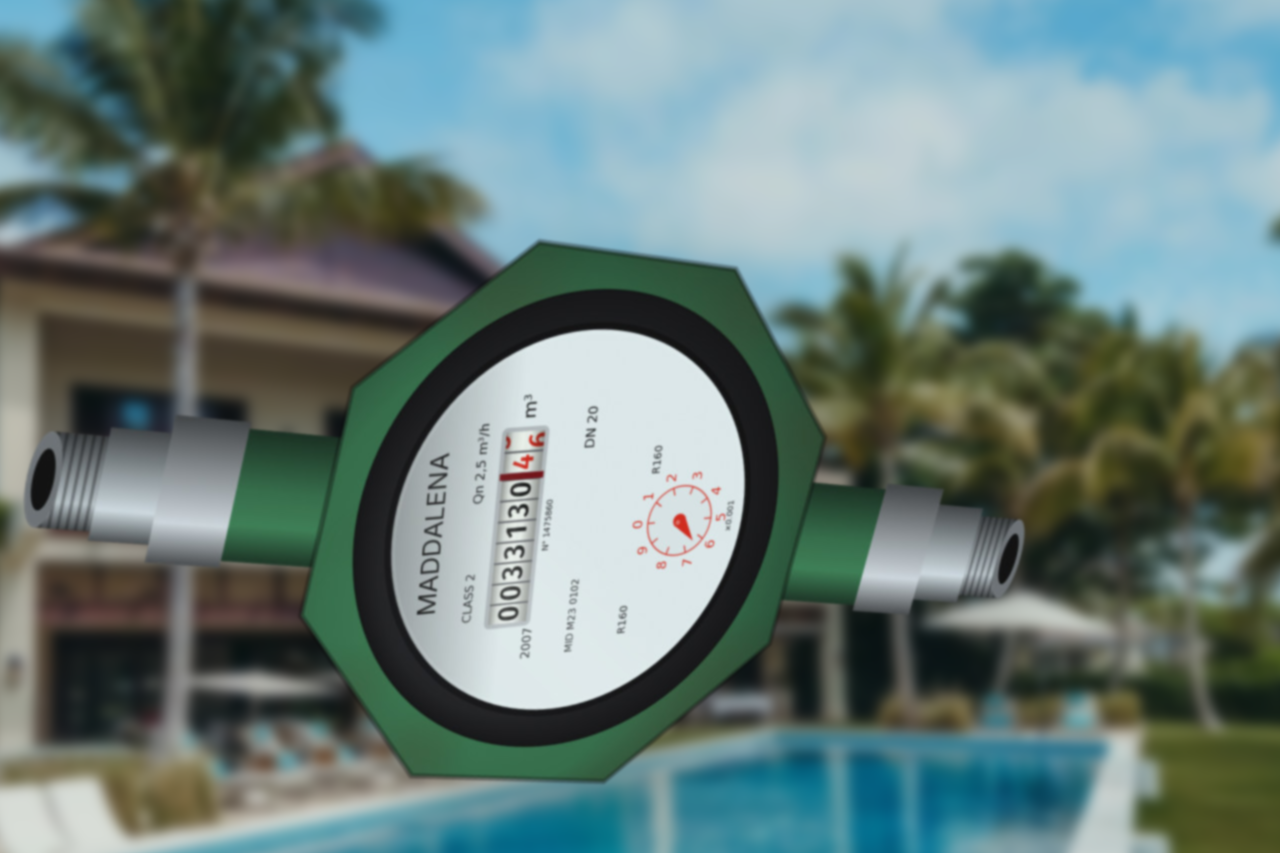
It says 33130.456 m³
